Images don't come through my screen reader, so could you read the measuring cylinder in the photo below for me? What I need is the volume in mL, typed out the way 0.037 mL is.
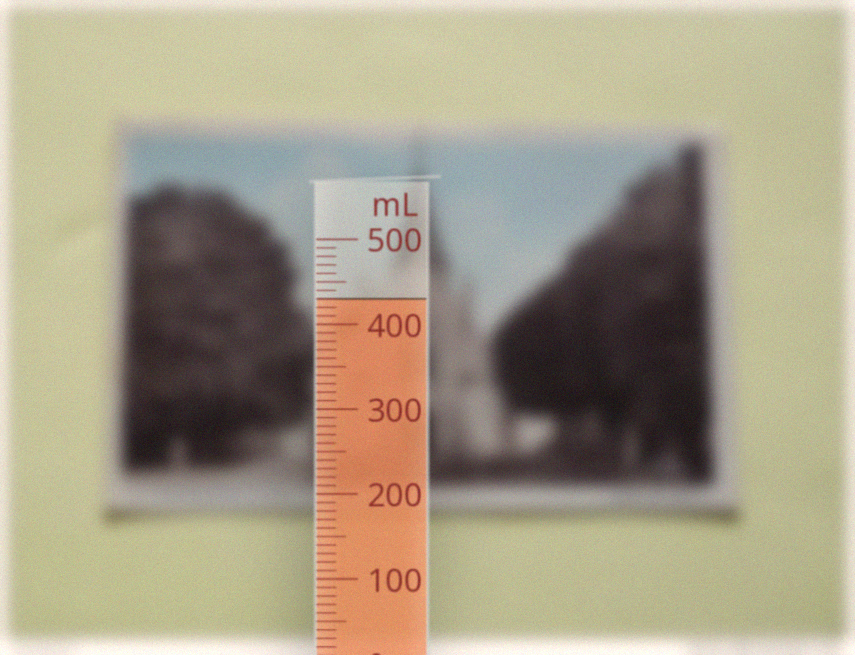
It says 430 mL
